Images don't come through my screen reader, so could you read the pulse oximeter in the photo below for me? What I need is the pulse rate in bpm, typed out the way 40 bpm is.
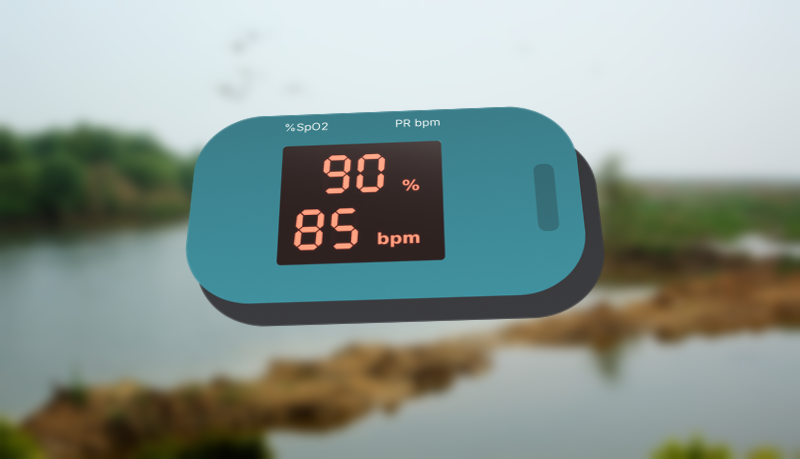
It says 85 bpm
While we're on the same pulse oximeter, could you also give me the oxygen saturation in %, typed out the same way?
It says 90 %
